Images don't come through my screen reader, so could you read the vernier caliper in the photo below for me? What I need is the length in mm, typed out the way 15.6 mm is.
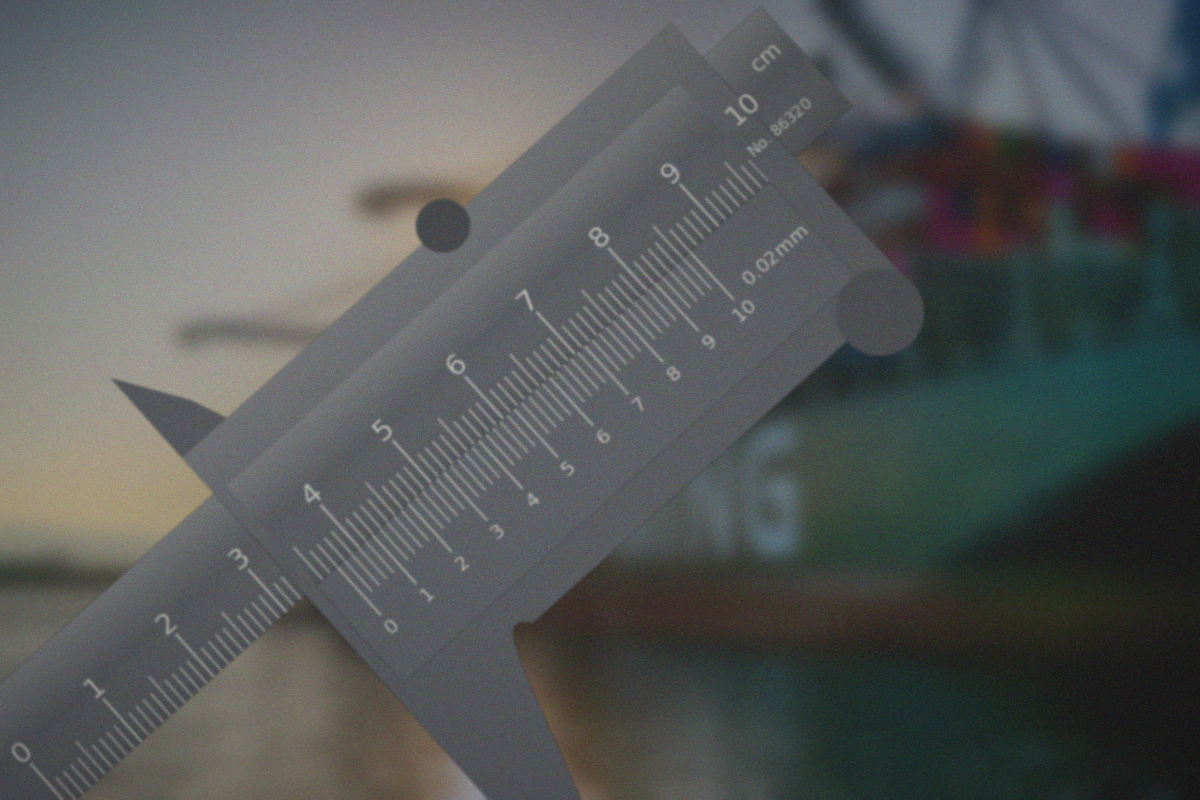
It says 37.0 mm
